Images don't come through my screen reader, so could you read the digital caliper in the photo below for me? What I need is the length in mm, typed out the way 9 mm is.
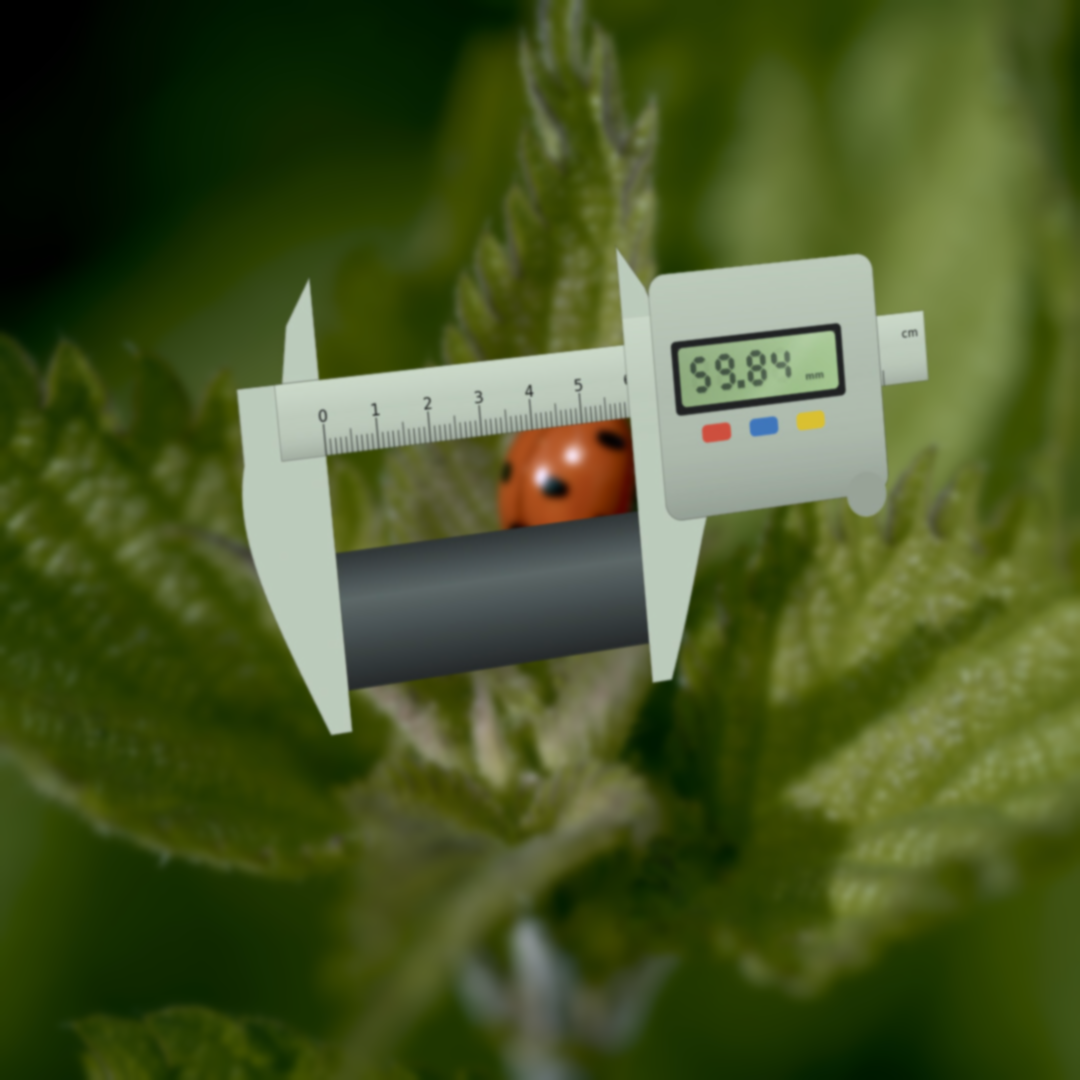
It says 59.84 mm
